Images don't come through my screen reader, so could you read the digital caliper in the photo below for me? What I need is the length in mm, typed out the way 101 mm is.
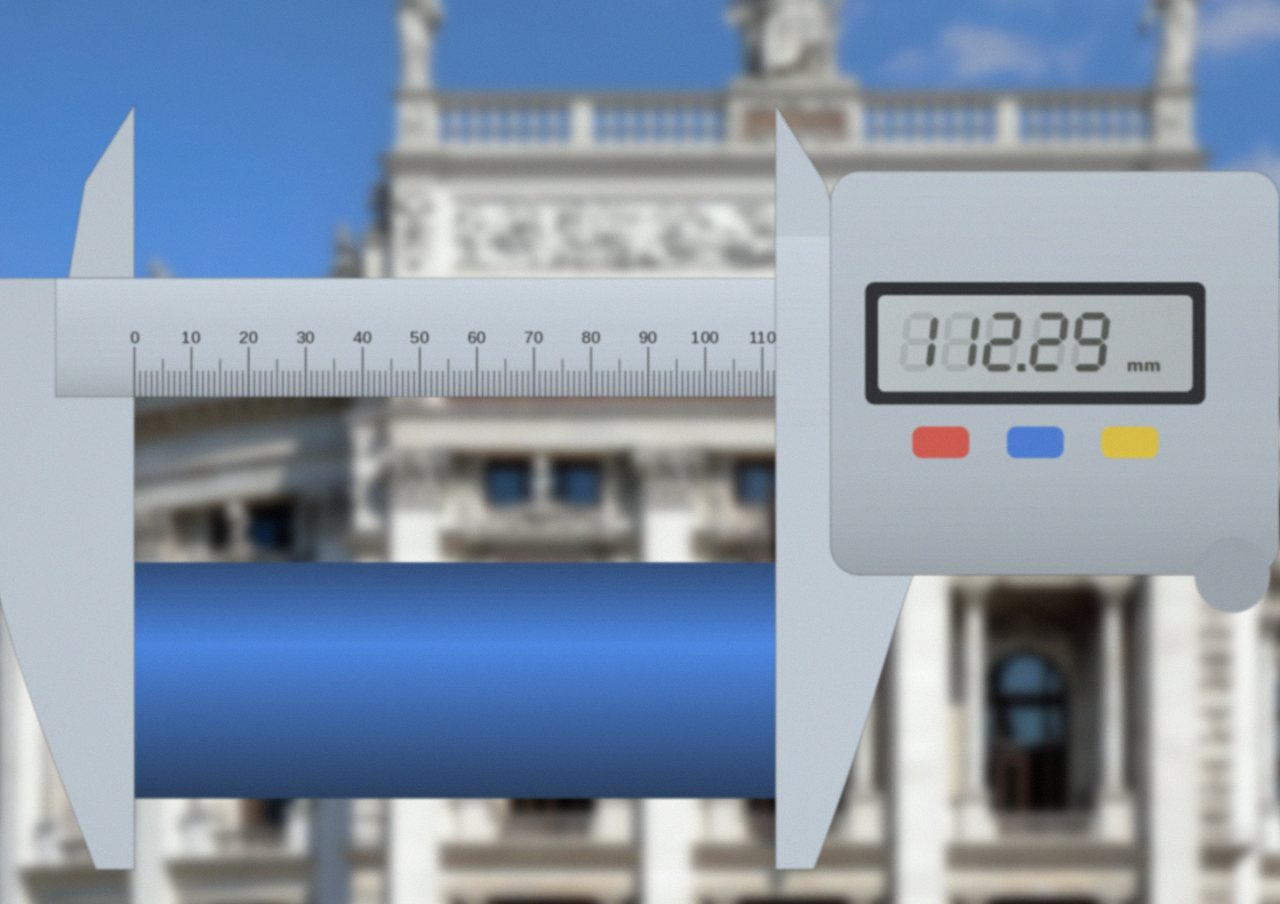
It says 112.29 mm
